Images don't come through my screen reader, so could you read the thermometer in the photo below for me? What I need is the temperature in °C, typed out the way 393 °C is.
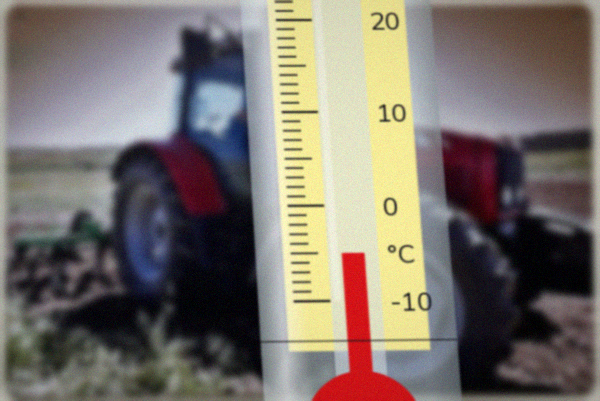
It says -5 °C
